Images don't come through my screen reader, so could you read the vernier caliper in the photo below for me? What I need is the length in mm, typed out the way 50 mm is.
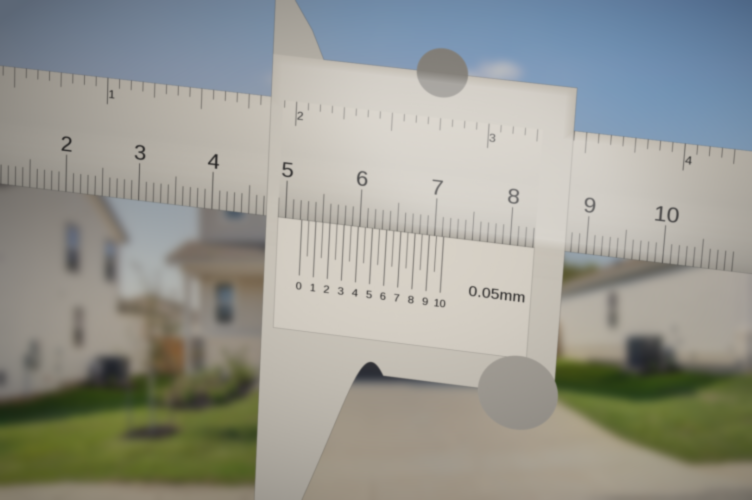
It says 52.2 mm
